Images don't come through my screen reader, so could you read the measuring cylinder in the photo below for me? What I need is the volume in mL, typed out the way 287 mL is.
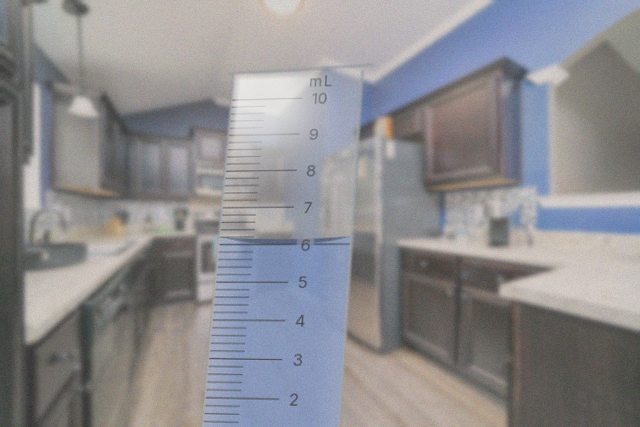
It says 6 mL
